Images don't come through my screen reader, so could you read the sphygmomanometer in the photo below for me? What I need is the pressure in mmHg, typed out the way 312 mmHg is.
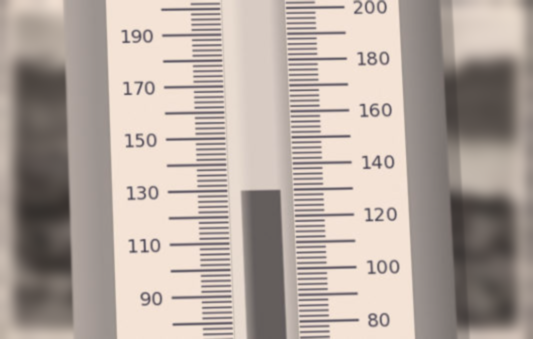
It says 130 mmHg
